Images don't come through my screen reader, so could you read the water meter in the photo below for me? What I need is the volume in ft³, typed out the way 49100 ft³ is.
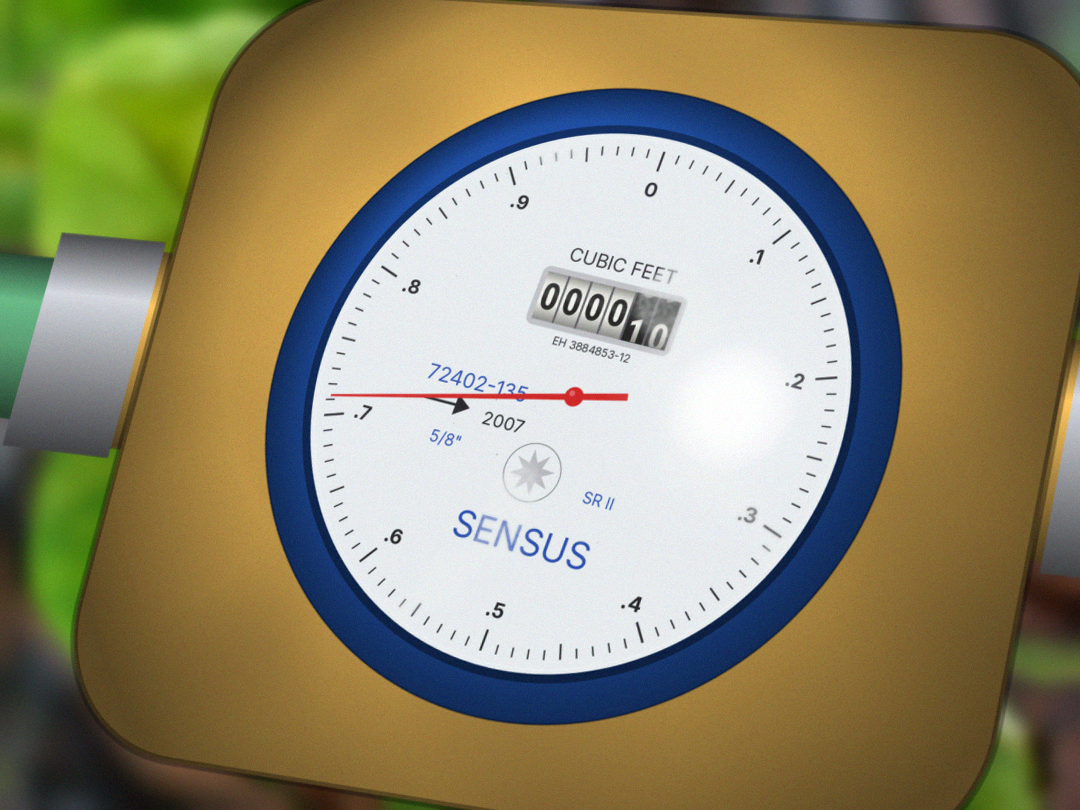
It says 9.71 ft³
